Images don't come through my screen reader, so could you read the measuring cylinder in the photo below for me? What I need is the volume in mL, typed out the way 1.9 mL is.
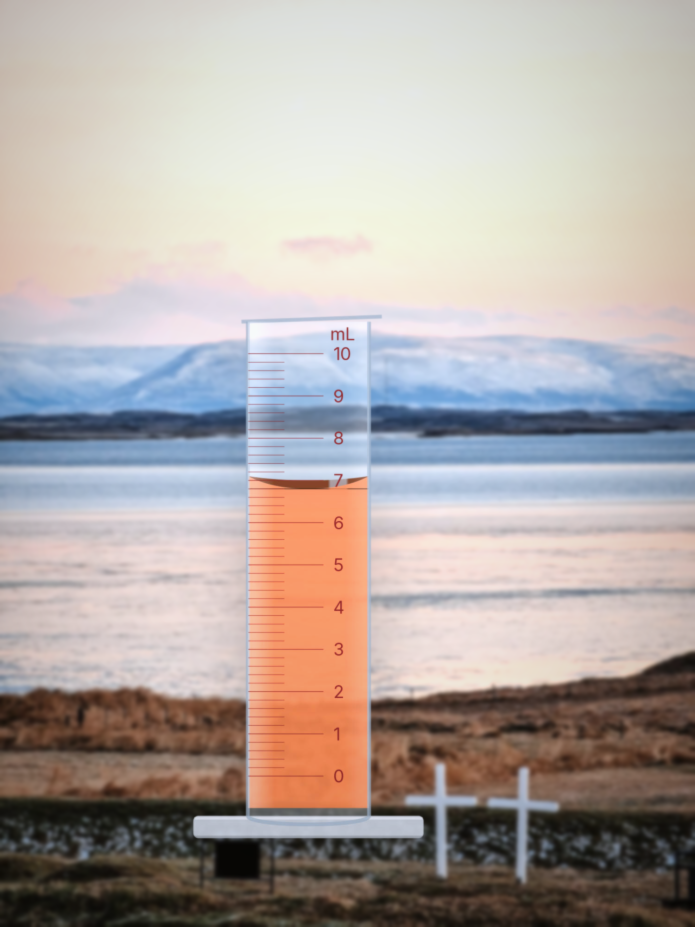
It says 6.8 mL
